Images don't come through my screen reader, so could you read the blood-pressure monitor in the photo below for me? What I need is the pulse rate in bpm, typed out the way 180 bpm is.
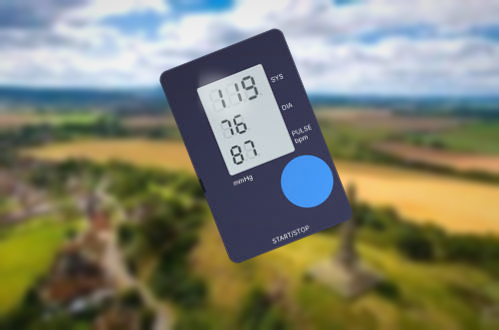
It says 87 bpm
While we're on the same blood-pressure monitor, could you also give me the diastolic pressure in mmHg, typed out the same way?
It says 76 mmHg
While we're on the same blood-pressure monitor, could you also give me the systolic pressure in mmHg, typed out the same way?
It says 119 mmHg
